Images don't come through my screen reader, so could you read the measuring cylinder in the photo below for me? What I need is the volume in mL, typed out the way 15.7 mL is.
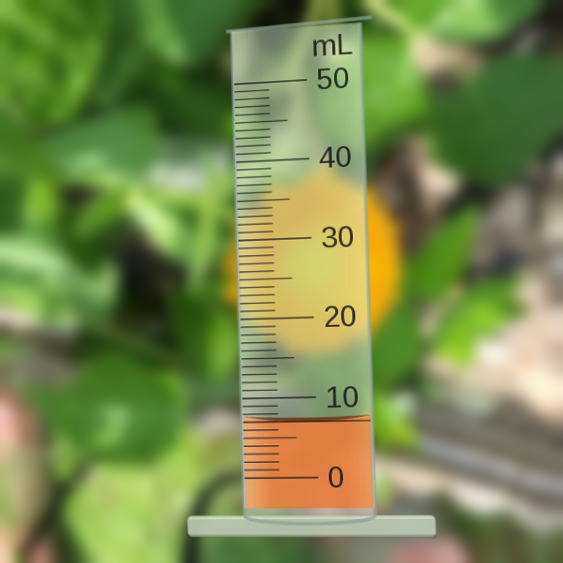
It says 7 mL
